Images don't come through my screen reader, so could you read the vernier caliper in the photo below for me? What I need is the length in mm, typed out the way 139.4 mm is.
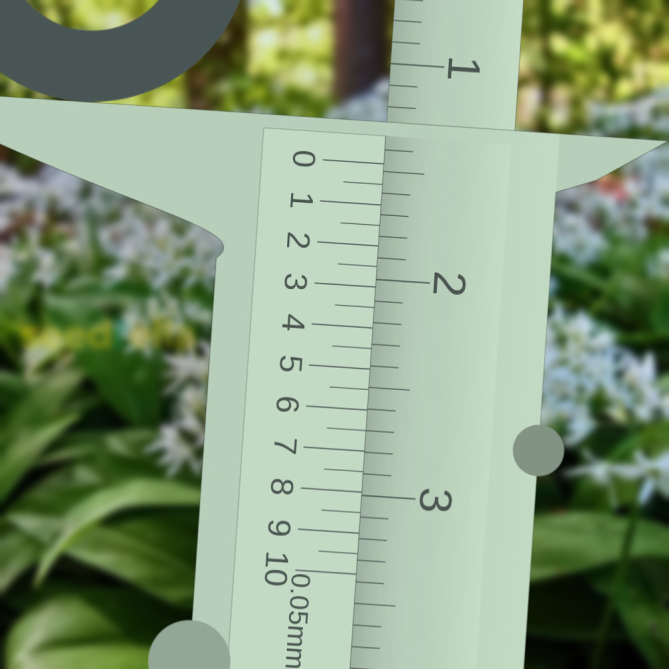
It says 14.65 mm
